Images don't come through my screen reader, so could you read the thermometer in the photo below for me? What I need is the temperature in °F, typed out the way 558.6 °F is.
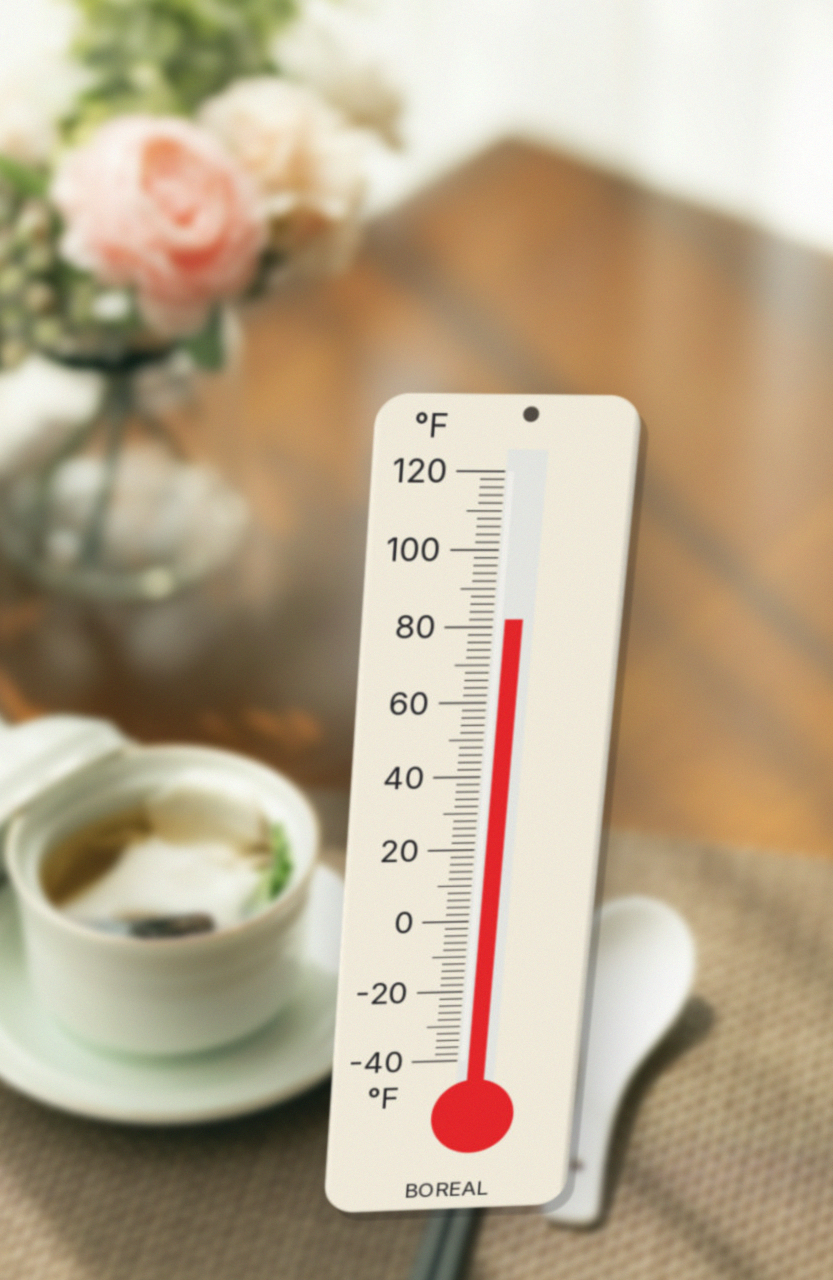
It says 82 °F
